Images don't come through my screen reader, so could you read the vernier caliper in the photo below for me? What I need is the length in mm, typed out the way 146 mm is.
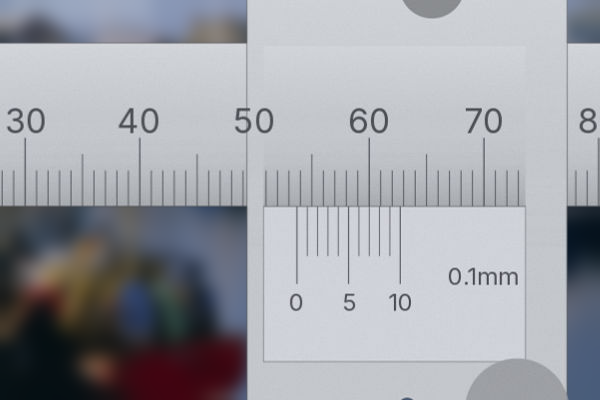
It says 53.7 mm
